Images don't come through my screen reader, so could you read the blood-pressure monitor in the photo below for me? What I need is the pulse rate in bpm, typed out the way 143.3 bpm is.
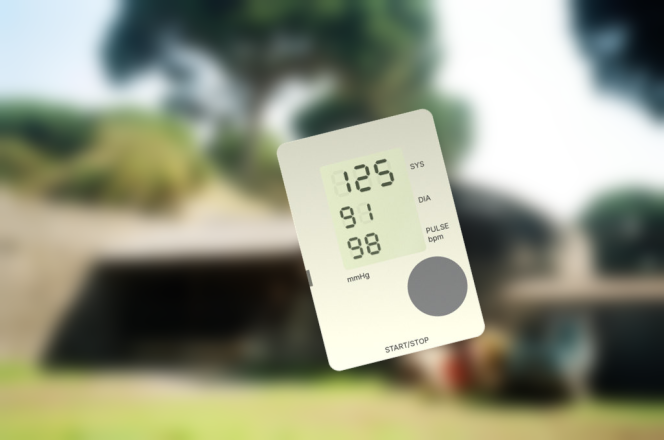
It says 98 bpm
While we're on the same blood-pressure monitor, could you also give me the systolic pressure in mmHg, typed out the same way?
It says 125 mmHg
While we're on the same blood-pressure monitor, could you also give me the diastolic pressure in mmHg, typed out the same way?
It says 91 mmHg
